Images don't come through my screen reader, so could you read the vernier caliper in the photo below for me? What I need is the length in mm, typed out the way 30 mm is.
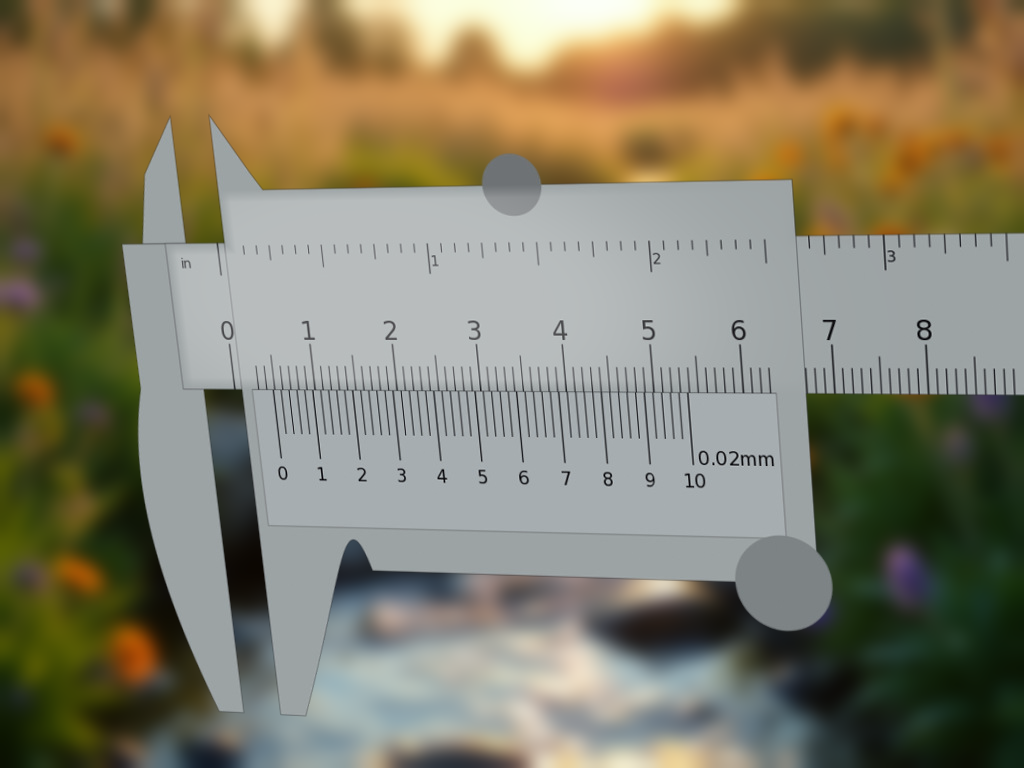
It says 4.8 mm
